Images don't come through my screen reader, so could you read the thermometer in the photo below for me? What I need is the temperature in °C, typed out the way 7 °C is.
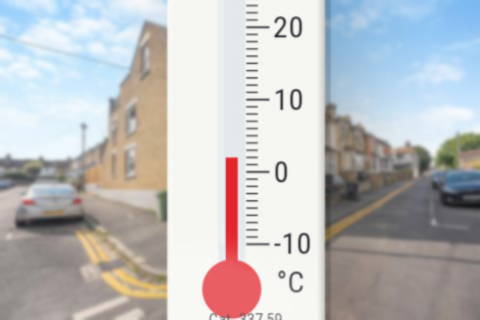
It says 2 °C
